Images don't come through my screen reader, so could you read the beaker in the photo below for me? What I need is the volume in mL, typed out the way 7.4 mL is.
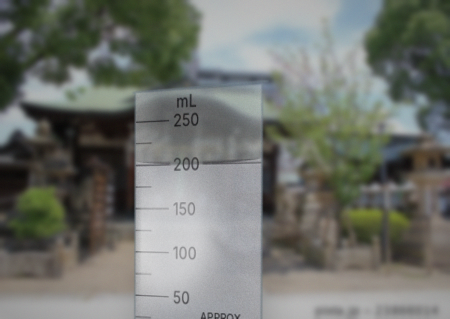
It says 200 mL
